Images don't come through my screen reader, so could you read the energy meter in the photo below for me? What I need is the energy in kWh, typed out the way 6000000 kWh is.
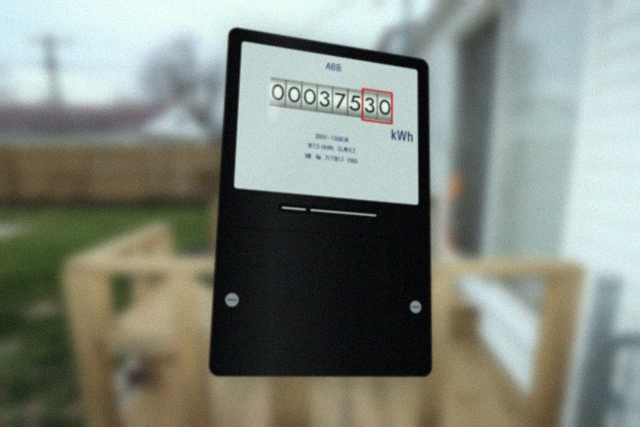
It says 375.30 kWh
